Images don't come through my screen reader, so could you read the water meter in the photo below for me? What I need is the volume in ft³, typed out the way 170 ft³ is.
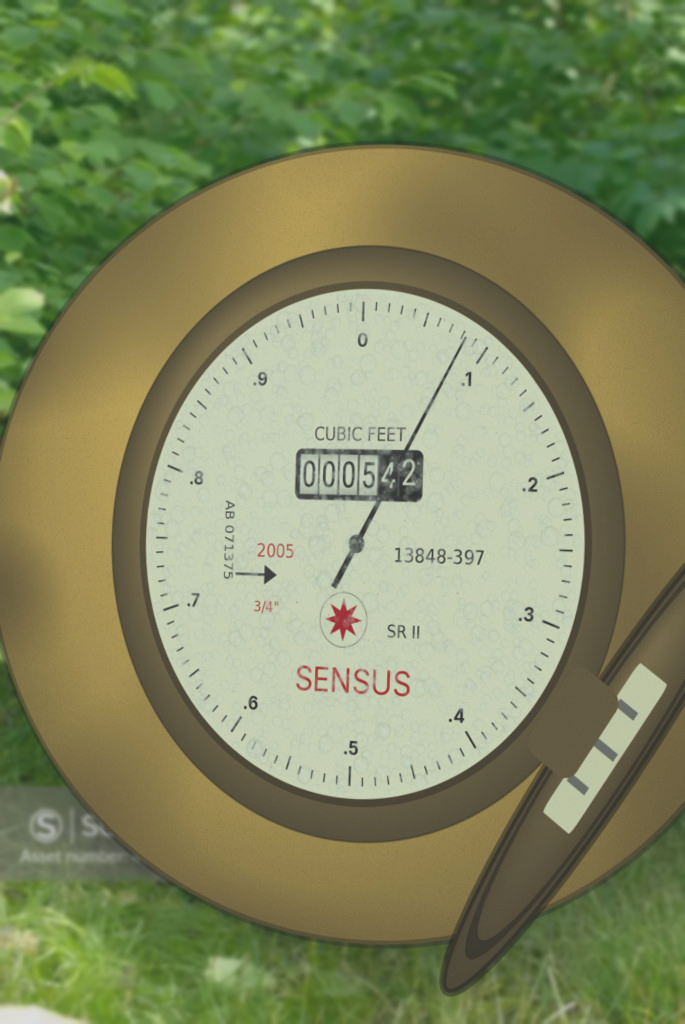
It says 542.08 ft³
